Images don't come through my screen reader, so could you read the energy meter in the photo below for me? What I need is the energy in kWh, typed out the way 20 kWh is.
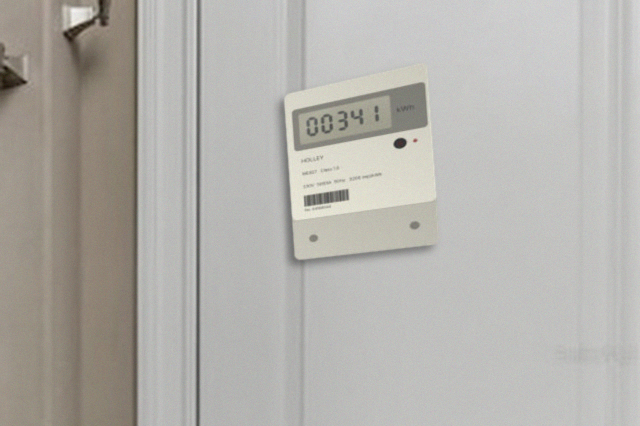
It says 341 kWh
